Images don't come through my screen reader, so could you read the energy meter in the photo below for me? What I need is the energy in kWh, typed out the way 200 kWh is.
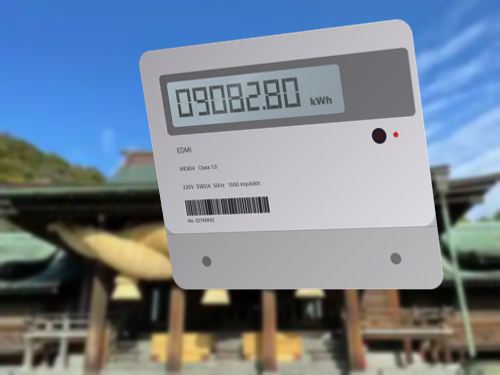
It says 9082.80 kWh
